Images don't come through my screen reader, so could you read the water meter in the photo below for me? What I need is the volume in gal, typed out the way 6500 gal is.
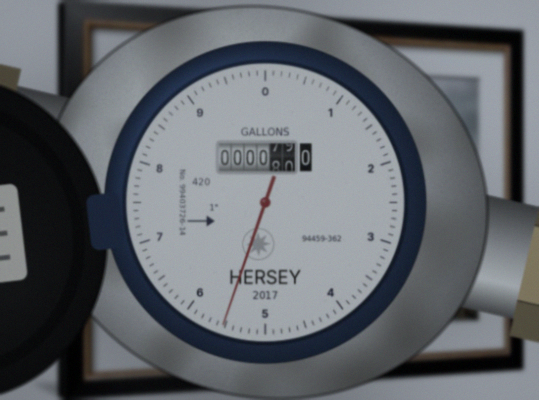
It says 795.5 gal
